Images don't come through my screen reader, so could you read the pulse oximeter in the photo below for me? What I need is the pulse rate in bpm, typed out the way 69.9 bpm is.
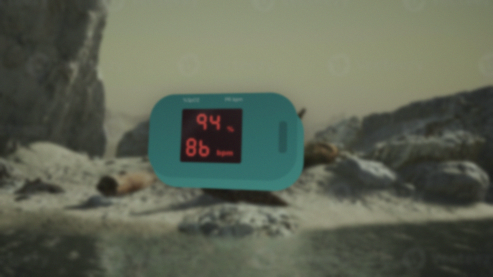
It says 86 bpm
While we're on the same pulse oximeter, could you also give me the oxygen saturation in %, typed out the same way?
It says 94 %
